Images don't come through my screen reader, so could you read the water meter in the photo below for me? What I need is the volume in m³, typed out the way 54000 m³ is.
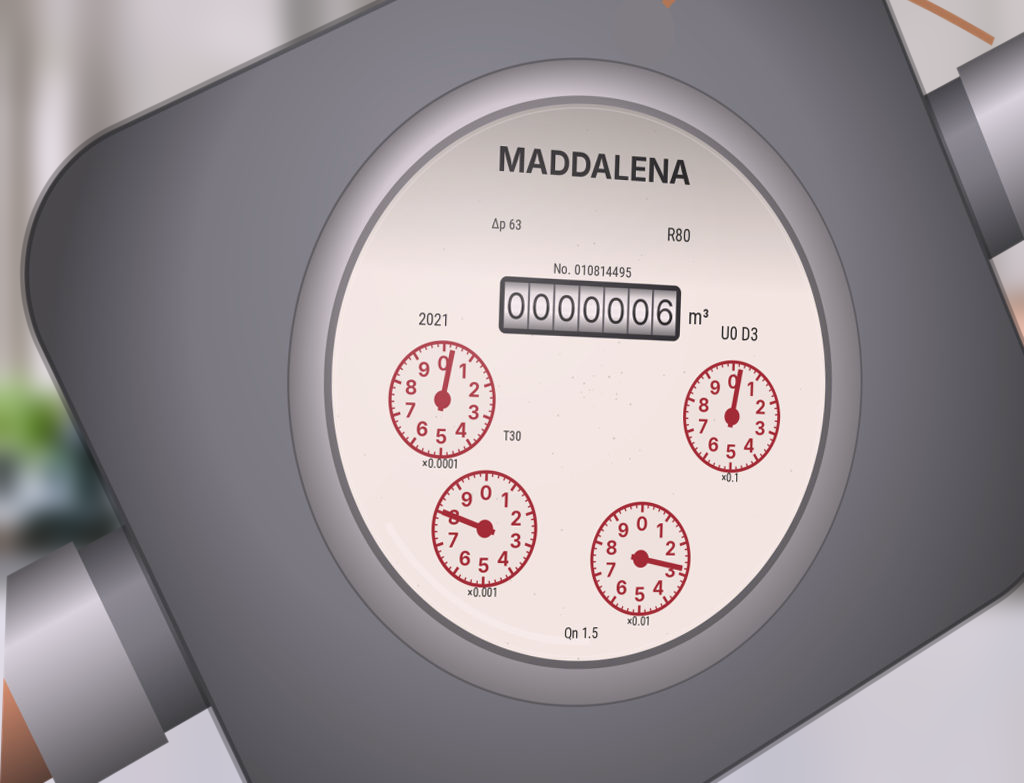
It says 6.0280 m³
